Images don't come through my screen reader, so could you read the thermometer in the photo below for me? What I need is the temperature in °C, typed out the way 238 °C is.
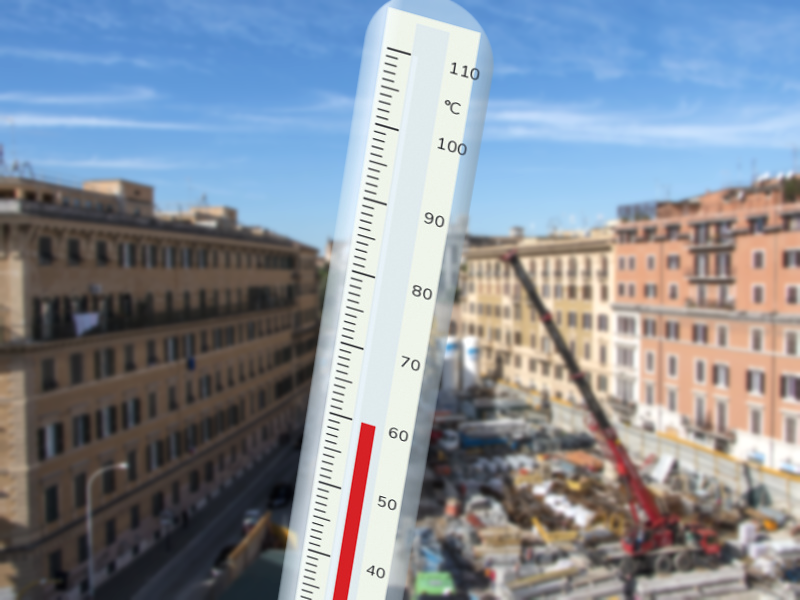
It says 60 °C
